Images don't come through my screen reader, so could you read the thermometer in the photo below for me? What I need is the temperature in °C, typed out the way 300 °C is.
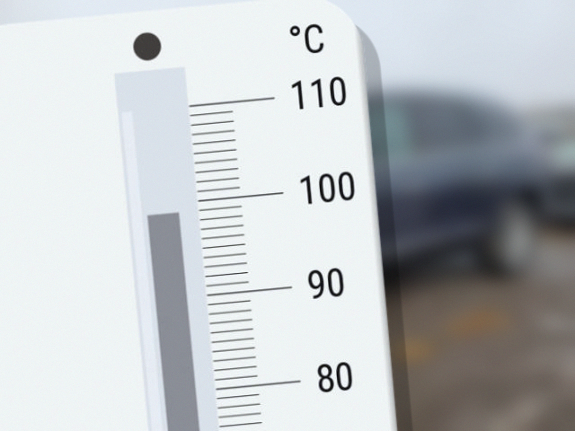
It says 99 °C
